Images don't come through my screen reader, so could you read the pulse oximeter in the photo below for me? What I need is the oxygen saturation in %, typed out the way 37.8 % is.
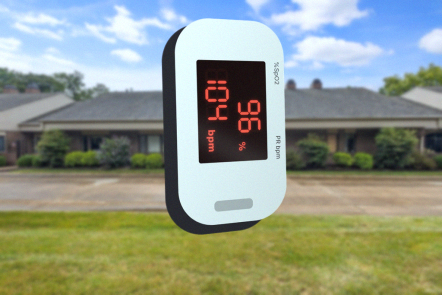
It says 96 %
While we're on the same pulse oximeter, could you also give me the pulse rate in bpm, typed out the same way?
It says 104 bpm
